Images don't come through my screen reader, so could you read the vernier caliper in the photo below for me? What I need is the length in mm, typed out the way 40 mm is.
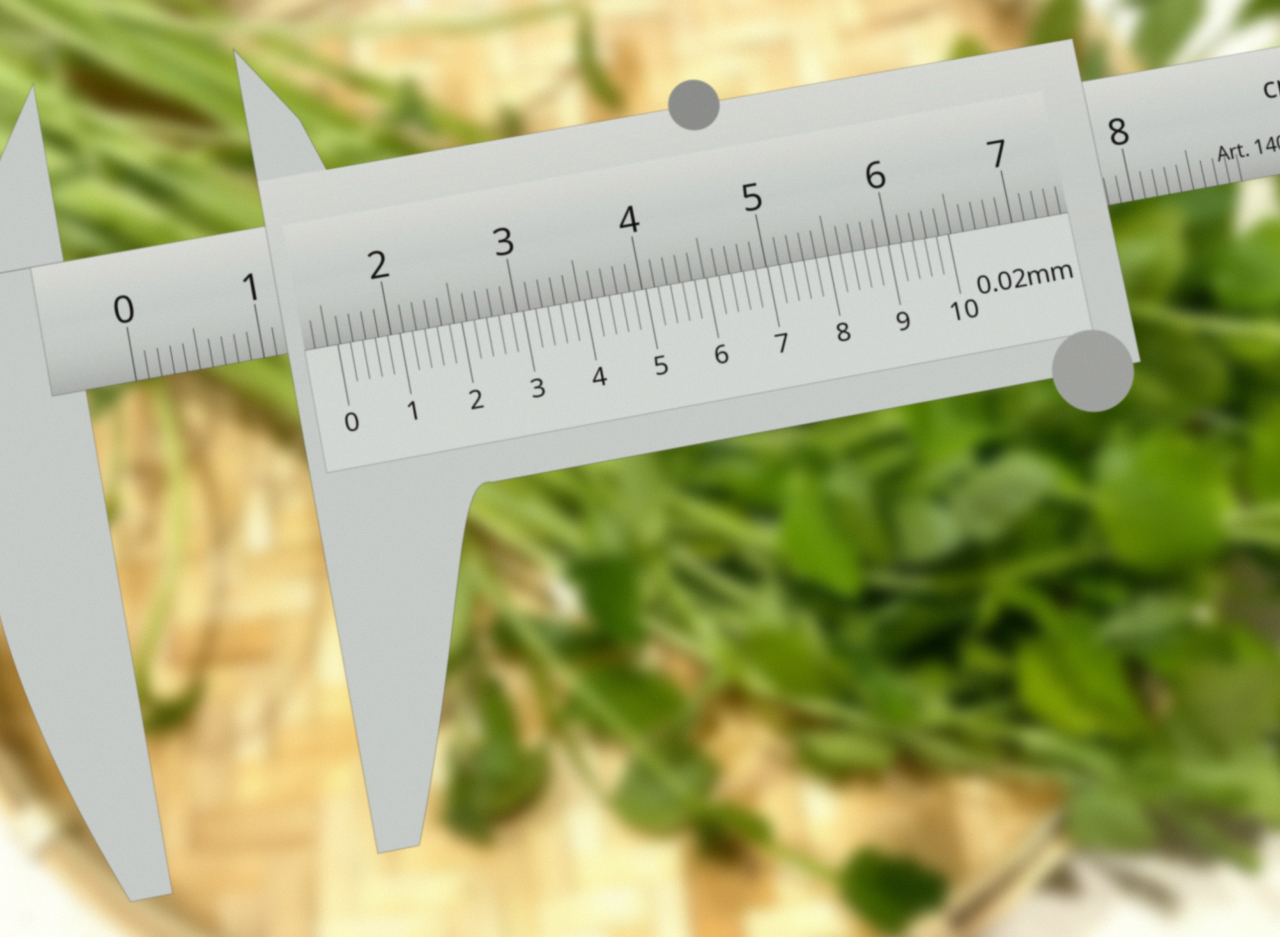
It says 15.8 mm
